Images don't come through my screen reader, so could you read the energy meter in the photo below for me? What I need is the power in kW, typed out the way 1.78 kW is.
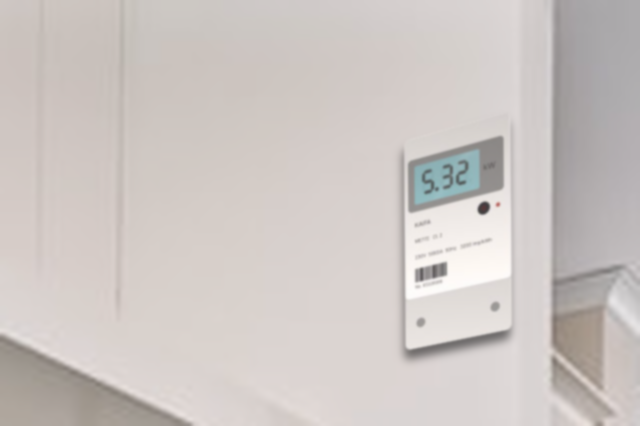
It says 5.32 kW
